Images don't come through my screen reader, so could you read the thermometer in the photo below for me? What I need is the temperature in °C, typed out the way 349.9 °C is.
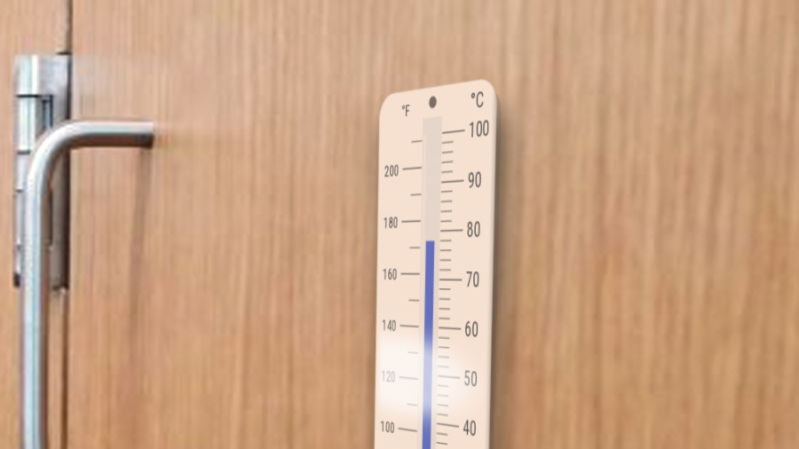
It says 78 °C
